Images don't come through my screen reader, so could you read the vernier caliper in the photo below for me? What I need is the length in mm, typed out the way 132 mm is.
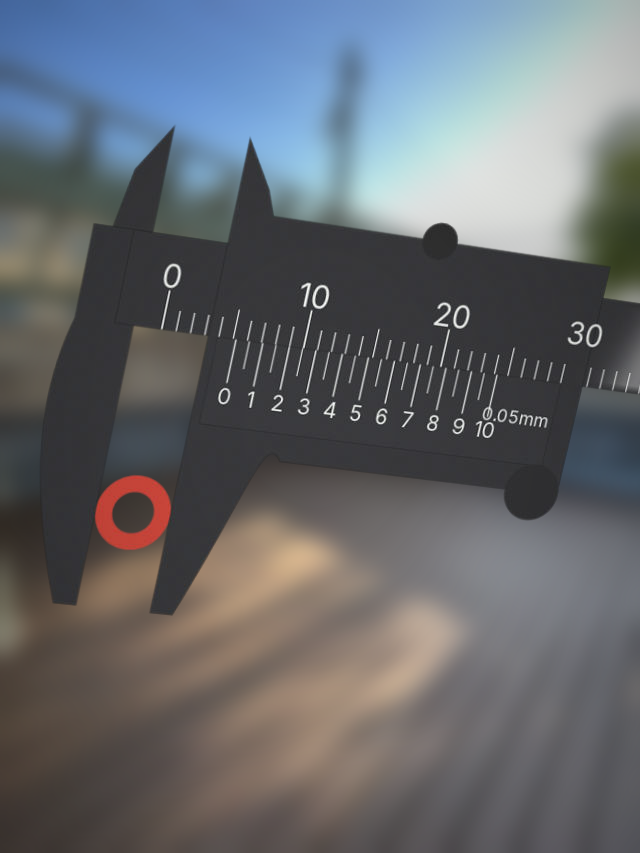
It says 5.2 mm
